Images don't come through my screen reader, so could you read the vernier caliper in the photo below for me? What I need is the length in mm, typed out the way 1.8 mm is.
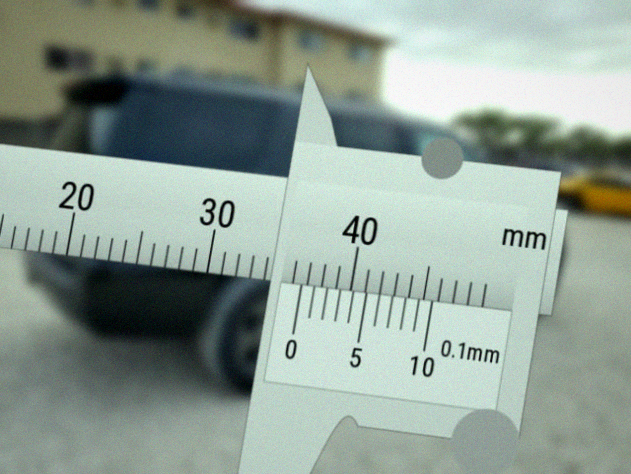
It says 36.6 mm
